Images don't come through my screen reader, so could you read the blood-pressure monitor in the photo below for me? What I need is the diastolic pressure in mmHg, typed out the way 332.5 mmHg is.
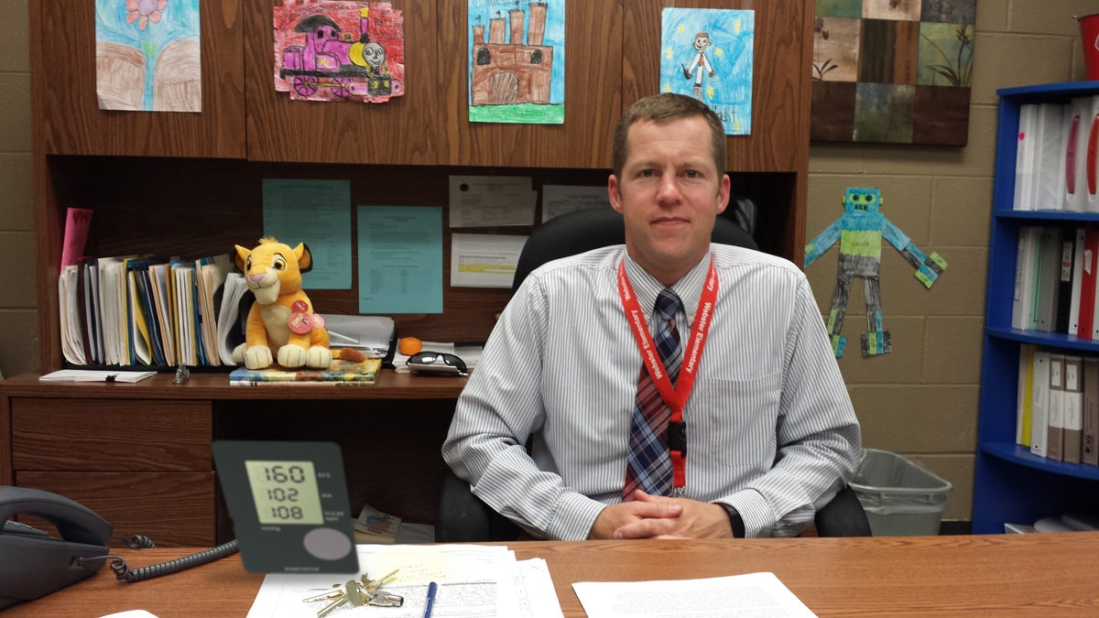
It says 102 mmHg
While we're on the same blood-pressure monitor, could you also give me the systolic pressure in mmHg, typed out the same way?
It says 160 mmHg
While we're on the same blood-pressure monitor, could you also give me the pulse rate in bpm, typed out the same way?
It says 108 bpm
